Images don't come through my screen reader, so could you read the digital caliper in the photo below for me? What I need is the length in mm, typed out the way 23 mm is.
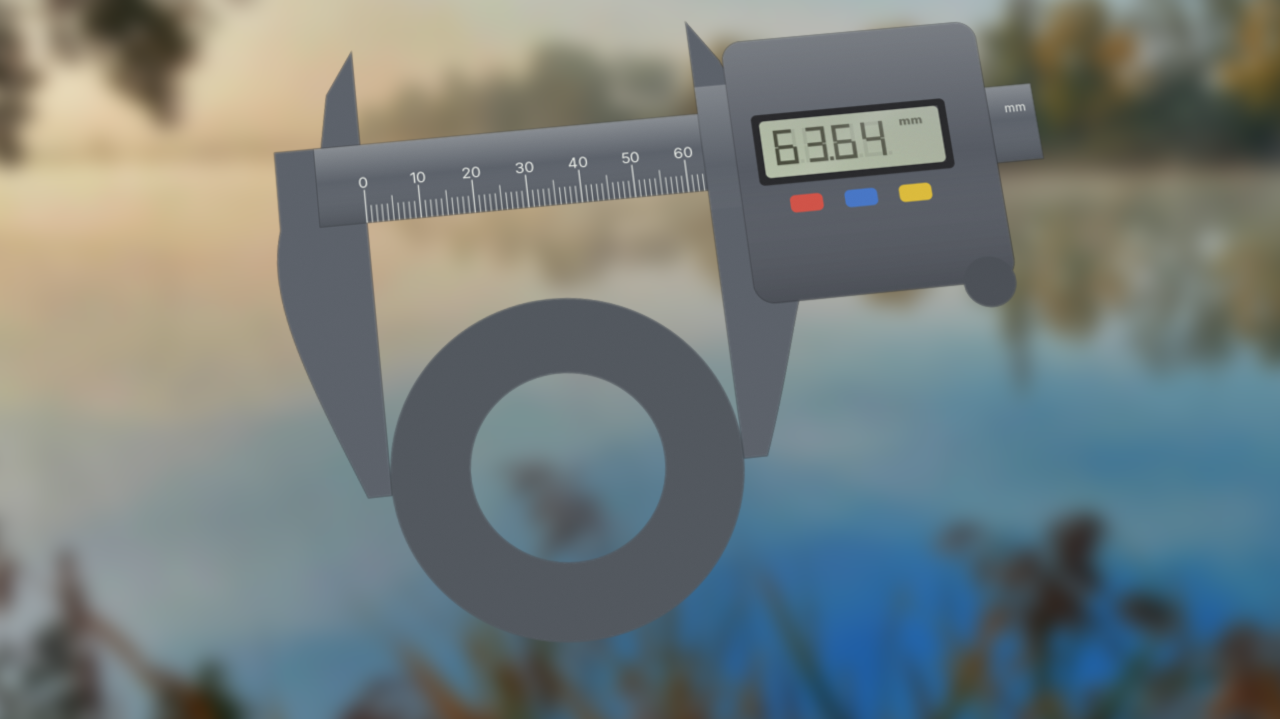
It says 63.64 mm
